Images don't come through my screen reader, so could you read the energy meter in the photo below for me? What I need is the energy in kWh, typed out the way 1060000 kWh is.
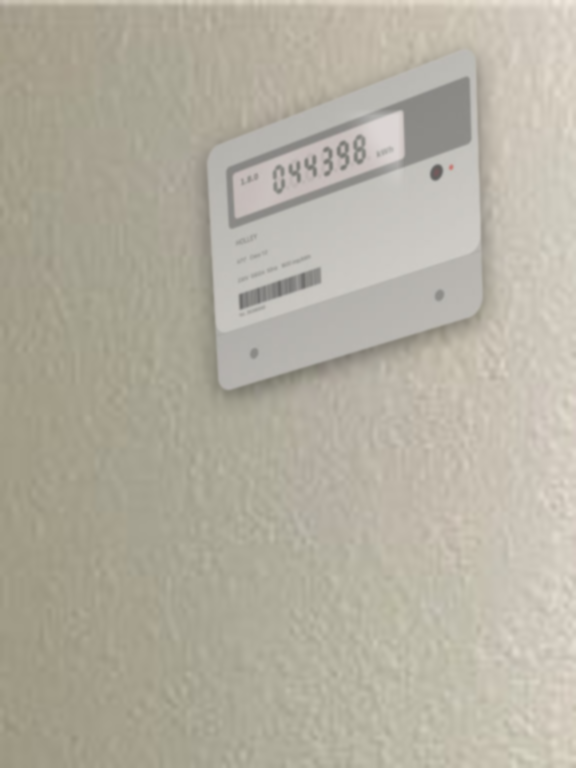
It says 44398 kWh
